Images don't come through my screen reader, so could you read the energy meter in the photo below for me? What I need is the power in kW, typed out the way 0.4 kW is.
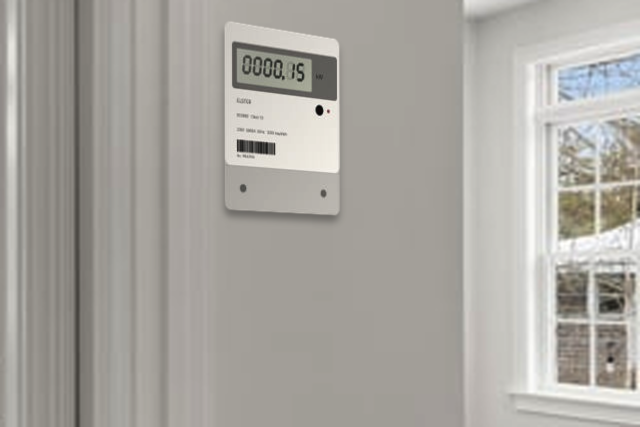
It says 0.15 kW
